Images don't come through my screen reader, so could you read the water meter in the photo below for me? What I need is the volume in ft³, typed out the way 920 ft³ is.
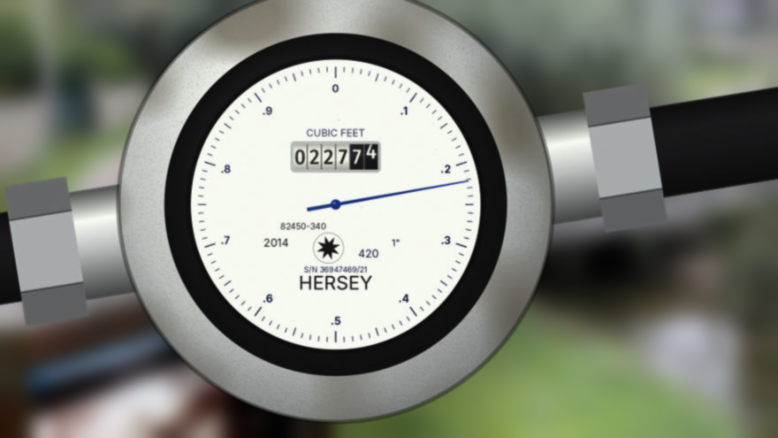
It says 22774.22 ft³
